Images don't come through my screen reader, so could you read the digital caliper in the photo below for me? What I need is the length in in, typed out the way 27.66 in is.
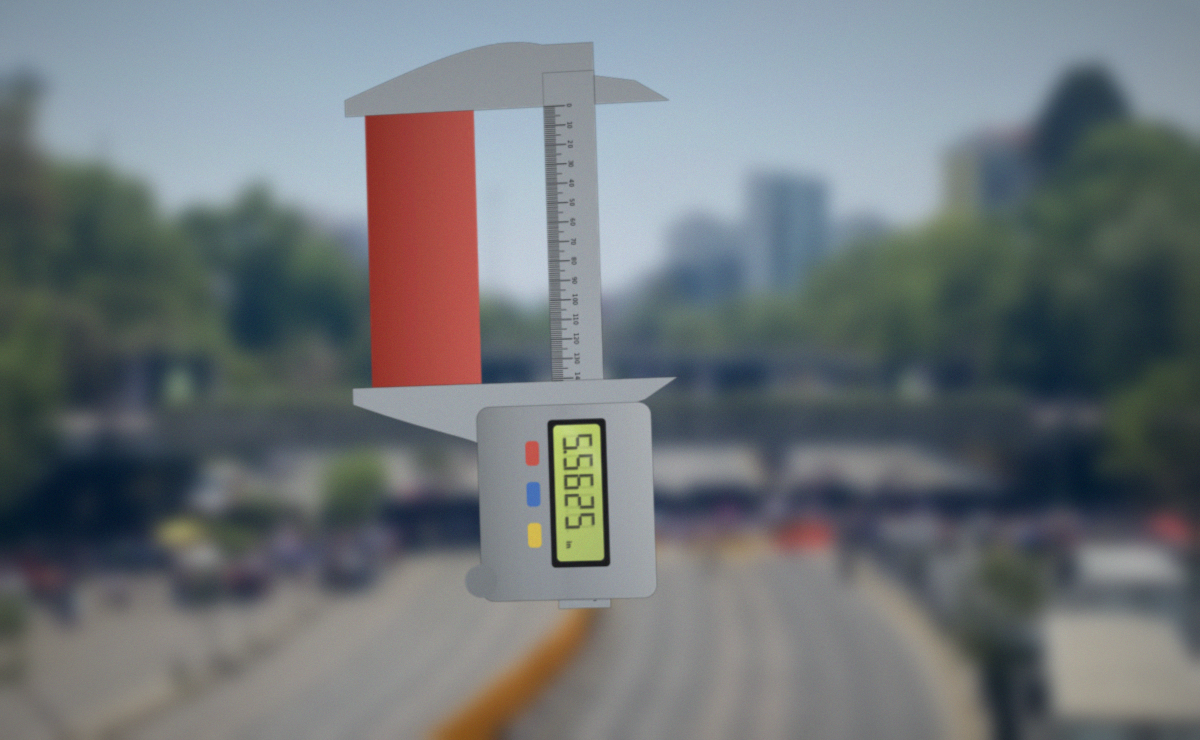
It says 5.5625 in
